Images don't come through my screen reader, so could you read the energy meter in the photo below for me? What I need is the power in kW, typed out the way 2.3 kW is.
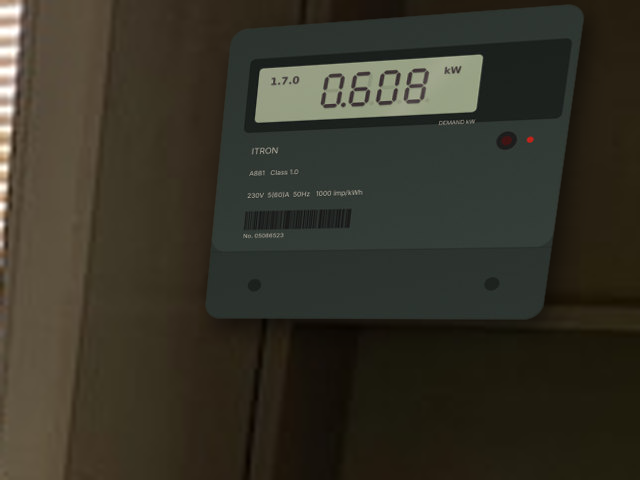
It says 0.608 kW
